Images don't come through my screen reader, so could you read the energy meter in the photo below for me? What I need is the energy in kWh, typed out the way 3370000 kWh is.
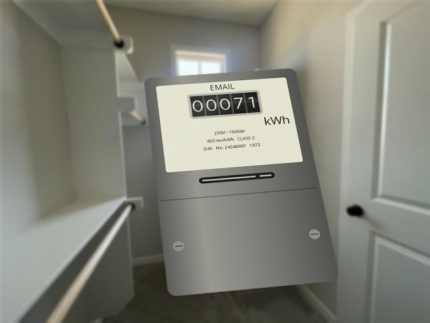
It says 71 kWh
